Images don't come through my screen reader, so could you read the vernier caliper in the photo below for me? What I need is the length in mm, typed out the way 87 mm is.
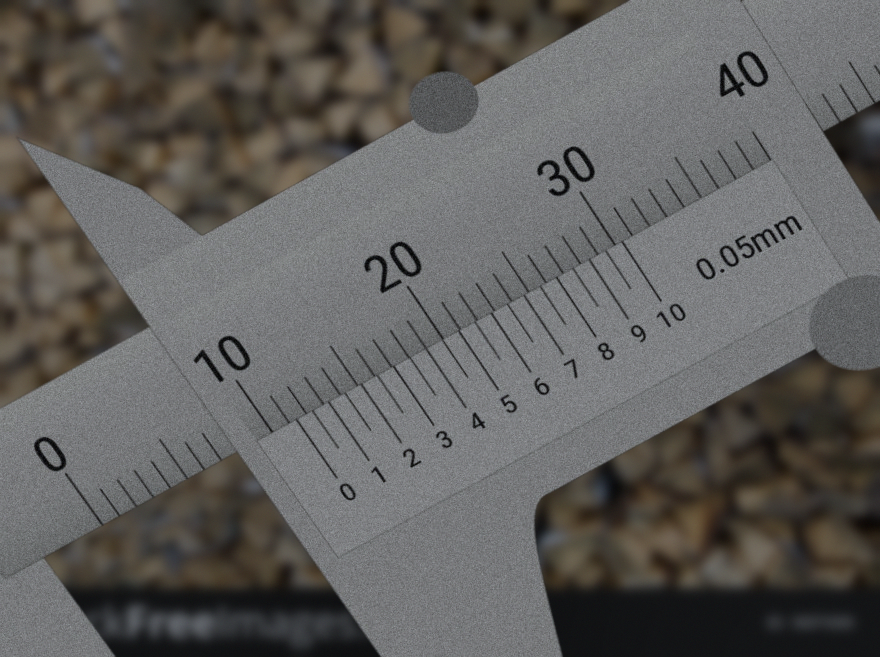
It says 11.4 mm
